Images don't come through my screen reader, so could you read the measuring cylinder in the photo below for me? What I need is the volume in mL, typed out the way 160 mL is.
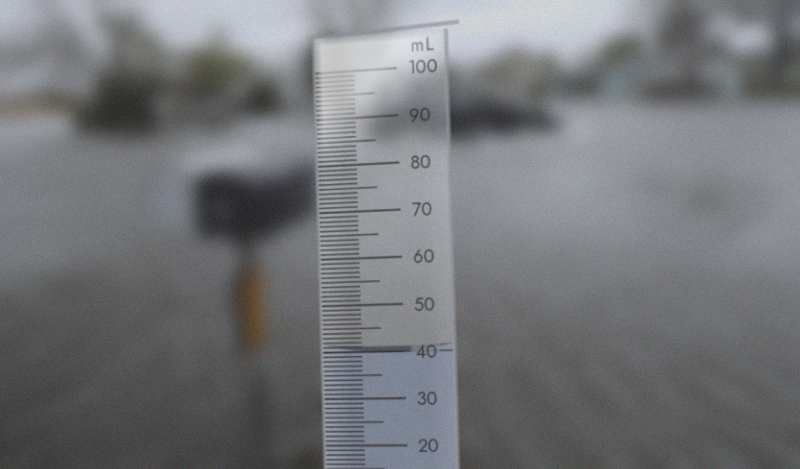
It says 40 mL
